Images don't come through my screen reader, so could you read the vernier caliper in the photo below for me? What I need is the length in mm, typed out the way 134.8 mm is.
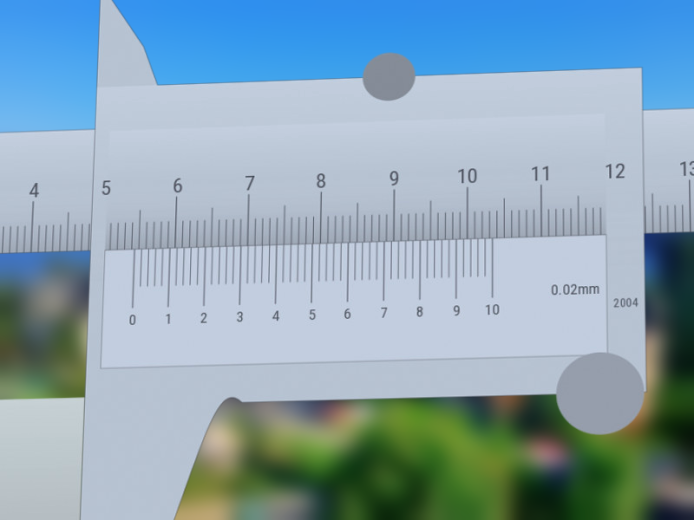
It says 54.4 mm
